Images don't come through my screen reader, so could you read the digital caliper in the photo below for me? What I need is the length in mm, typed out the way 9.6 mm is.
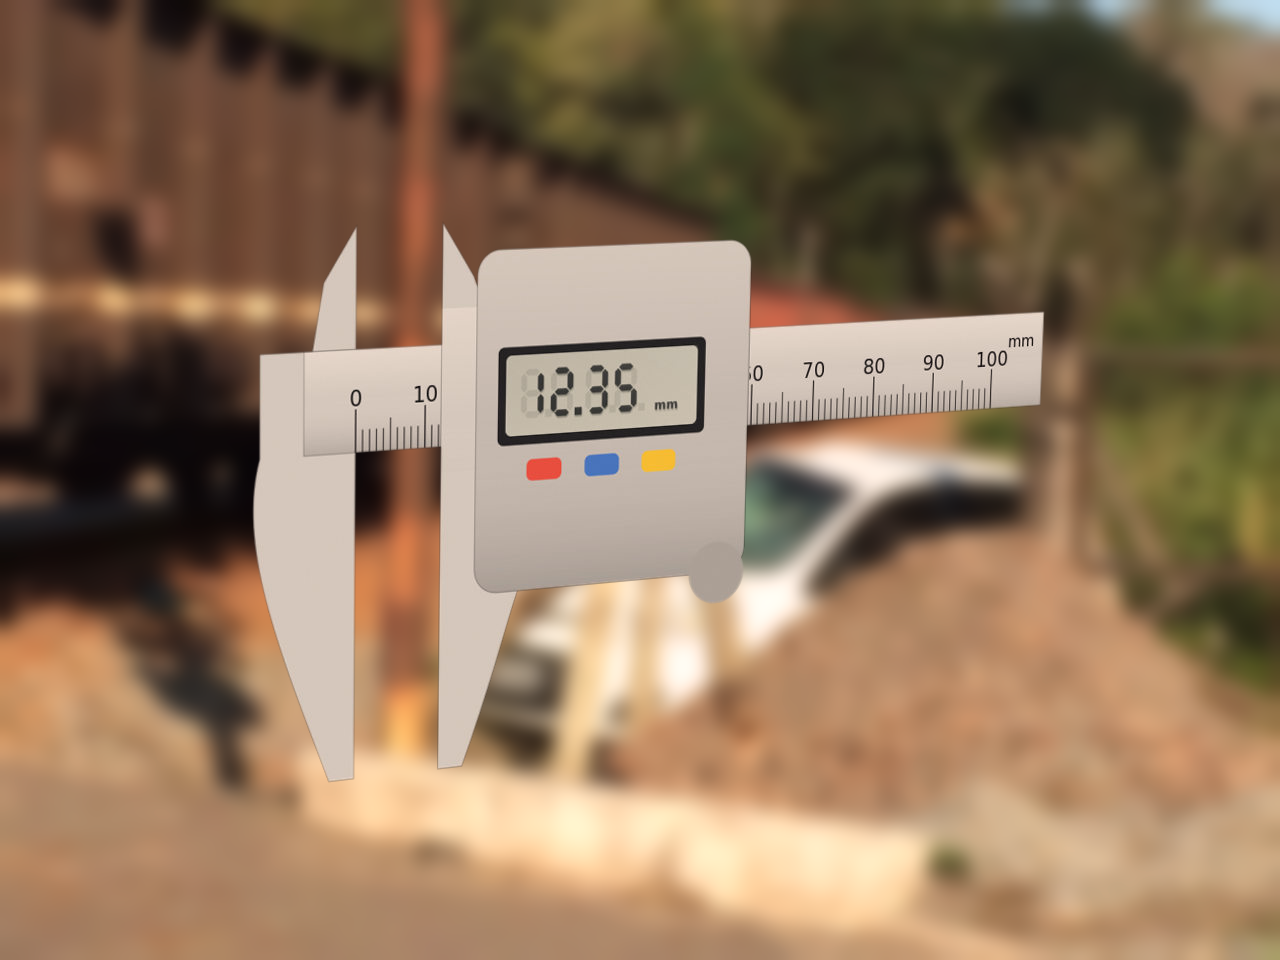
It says 12.35 mm
